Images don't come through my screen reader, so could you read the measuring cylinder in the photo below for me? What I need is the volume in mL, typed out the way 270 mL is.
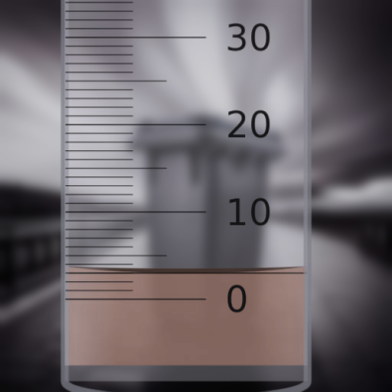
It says 3 mL
